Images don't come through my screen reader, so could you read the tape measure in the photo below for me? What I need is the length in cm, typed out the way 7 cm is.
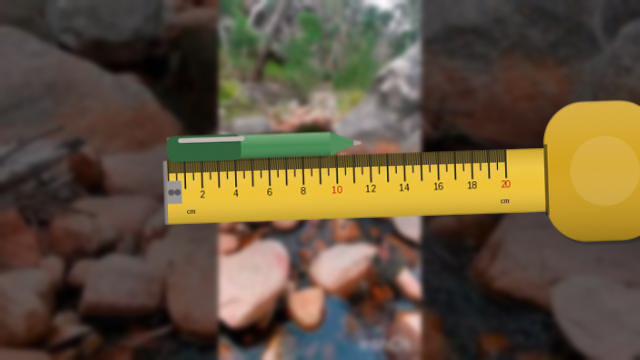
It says 11.5 cm
